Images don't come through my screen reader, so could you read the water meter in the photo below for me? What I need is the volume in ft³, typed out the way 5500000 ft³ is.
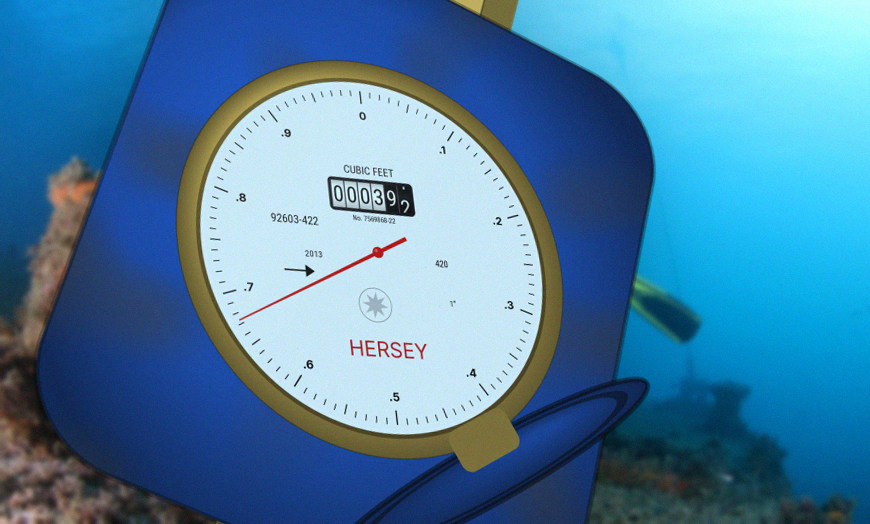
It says 391.67 ft³
